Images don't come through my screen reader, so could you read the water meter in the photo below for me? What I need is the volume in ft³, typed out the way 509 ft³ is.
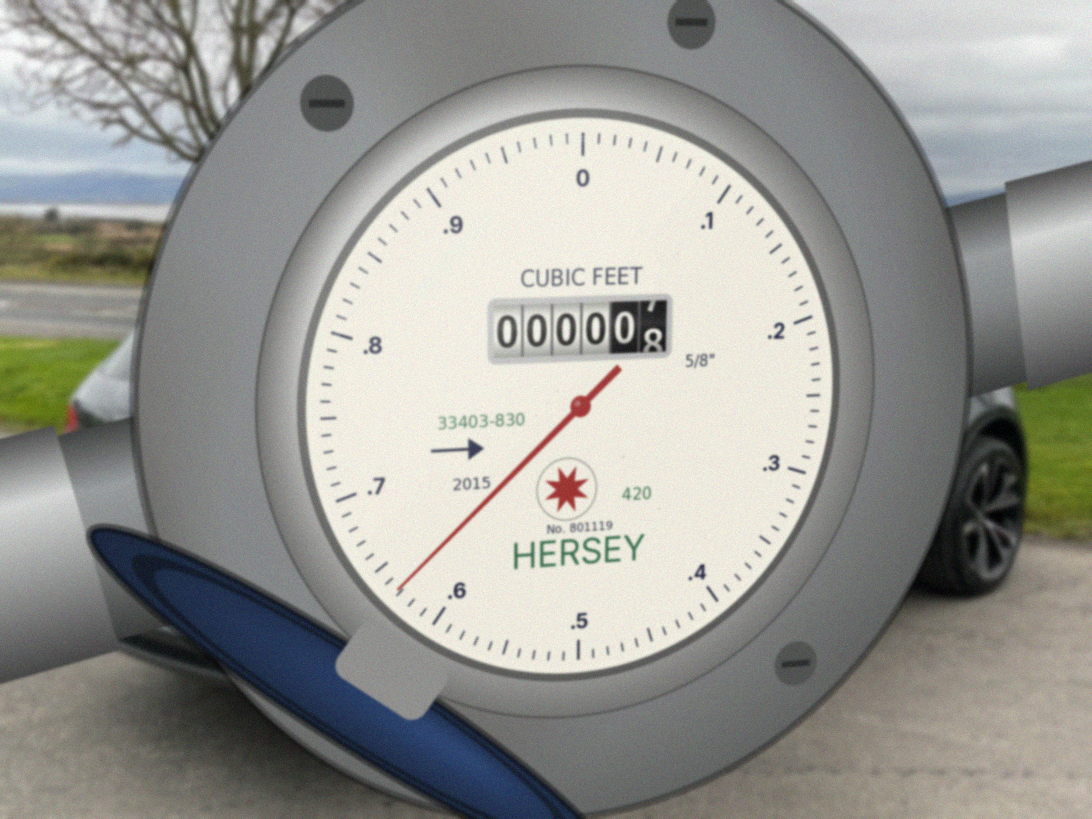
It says 7.63 ft³
